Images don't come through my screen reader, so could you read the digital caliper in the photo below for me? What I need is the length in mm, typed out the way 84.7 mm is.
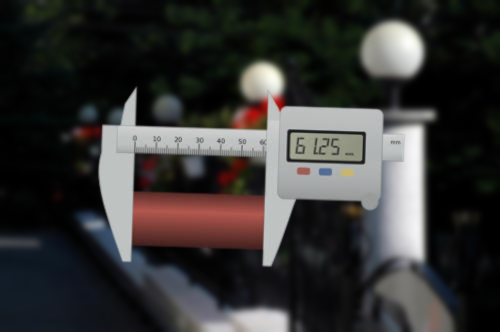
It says 61.25 mm
